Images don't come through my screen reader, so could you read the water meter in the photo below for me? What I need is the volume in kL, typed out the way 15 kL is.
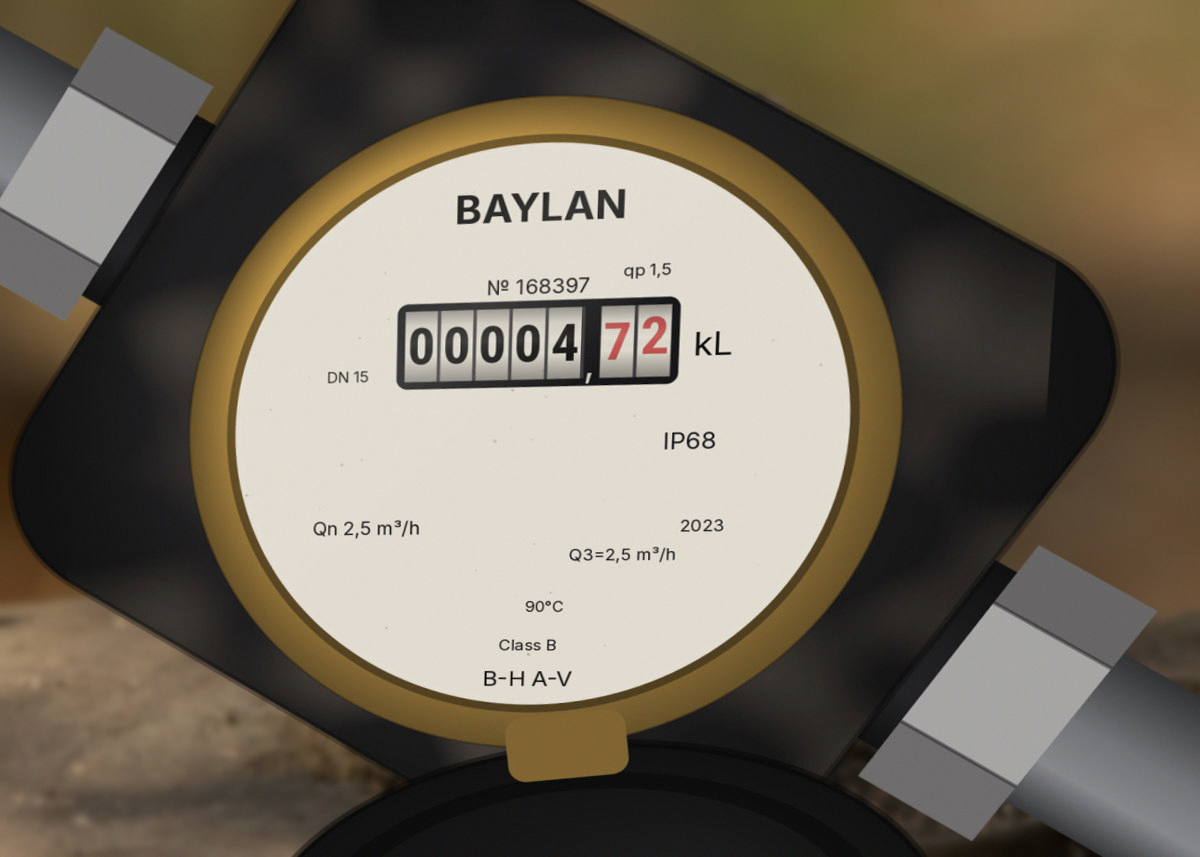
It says 4.72 kL
